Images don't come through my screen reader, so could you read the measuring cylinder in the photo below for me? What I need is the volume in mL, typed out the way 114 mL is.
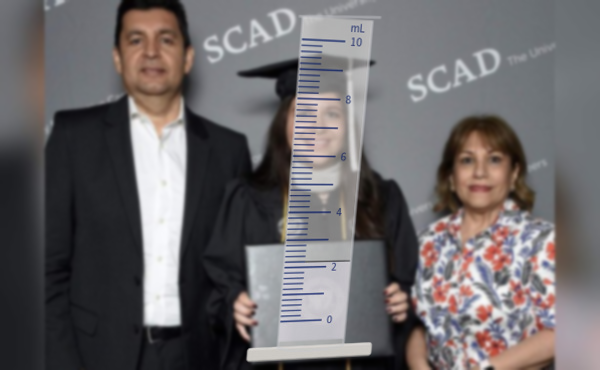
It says 2.2 mL
